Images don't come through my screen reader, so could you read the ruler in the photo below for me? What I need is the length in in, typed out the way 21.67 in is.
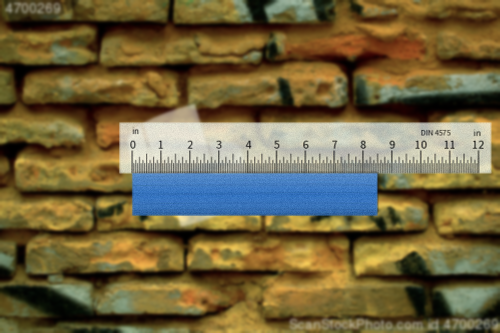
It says 8.5 in
